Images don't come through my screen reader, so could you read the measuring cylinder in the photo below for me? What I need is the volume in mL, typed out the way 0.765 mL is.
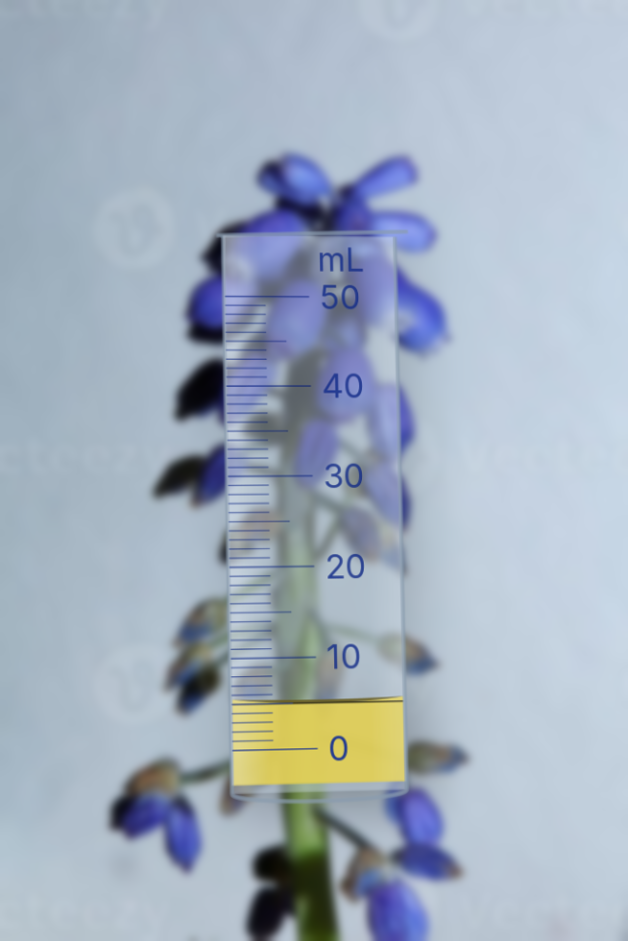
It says 5 mL
